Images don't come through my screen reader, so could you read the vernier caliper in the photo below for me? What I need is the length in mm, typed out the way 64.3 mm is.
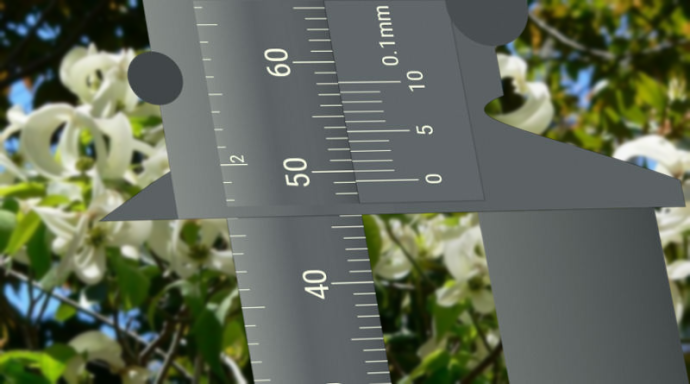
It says 49.1 mm
